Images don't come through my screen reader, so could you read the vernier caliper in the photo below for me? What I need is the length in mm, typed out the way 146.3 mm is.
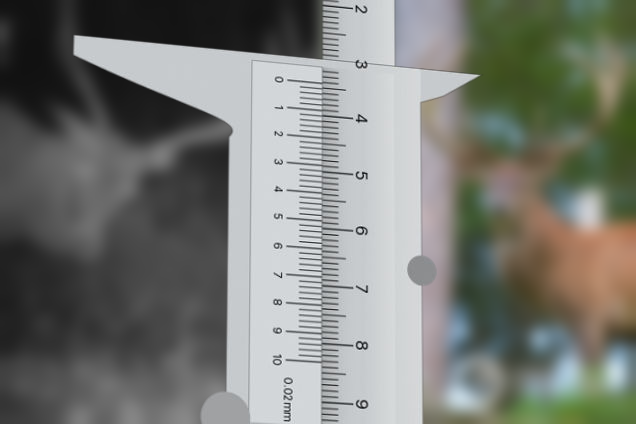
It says 34.2 mm
